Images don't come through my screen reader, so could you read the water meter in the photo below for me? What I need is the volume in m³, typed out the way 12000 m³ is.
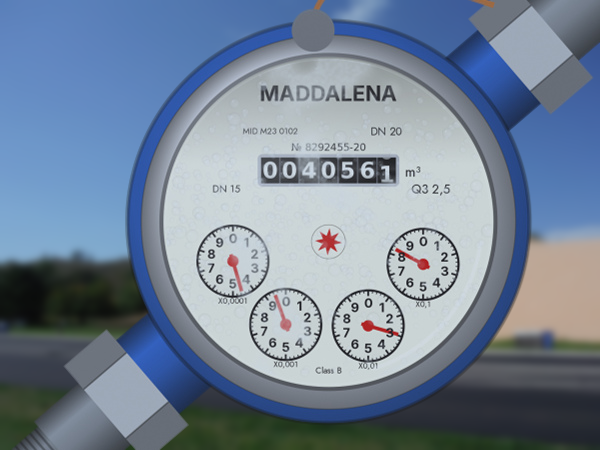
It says 40560.8294 m³
